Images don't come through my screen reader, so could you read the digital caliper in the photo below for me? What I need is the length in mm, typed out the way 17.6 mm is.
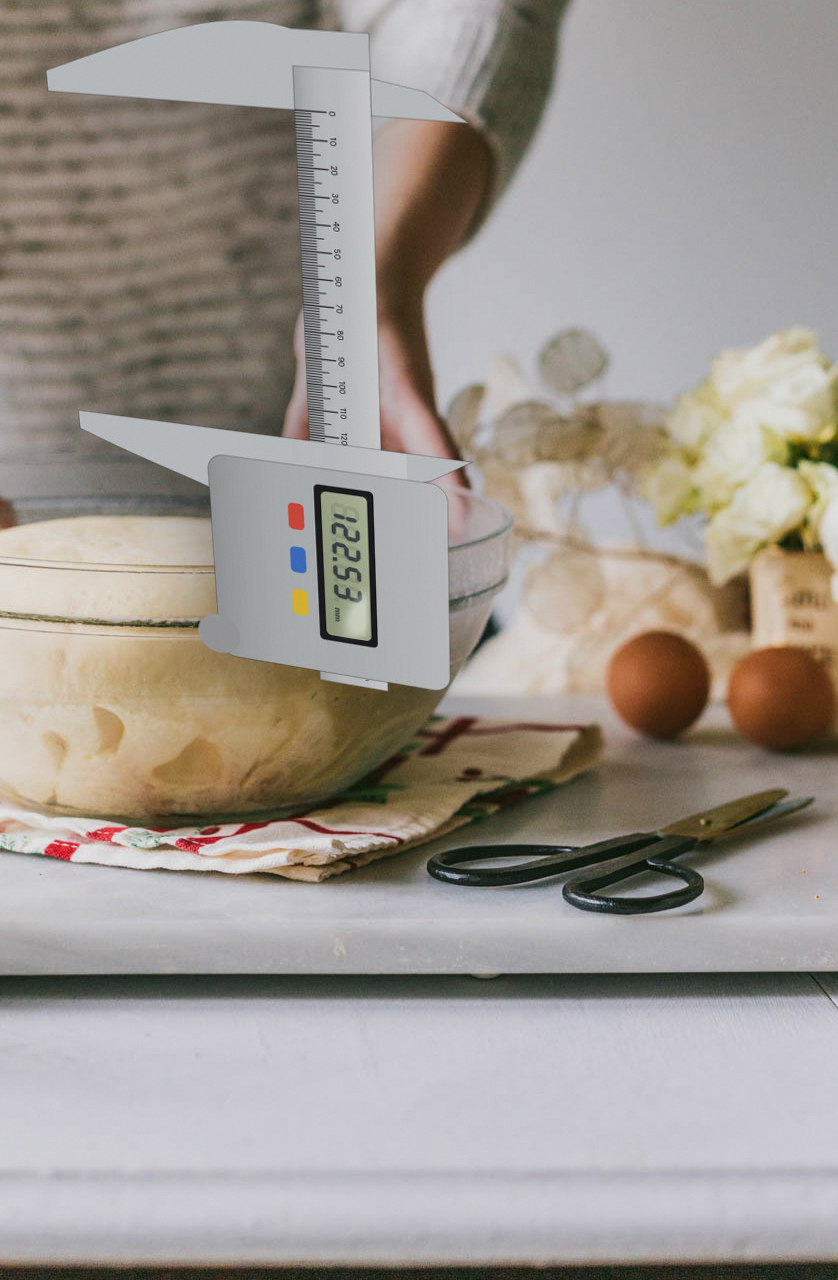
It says 122.53 mm
